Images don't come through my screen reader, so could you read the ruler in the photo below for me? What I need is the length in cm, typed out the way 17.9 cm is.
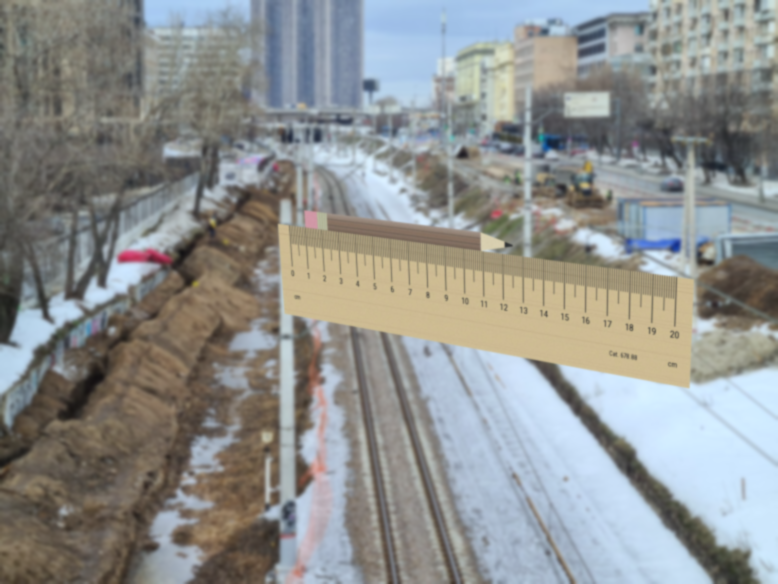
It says 11.5 cm
